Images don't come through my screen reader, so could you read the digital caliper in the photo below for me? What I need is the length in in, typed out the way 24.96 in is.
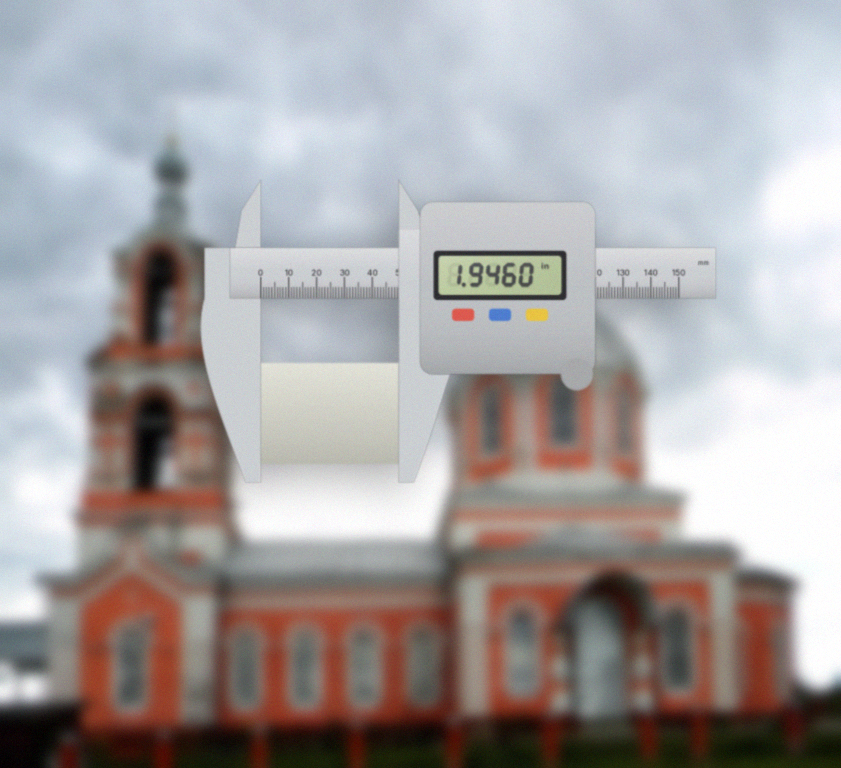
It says 1.9460 in
